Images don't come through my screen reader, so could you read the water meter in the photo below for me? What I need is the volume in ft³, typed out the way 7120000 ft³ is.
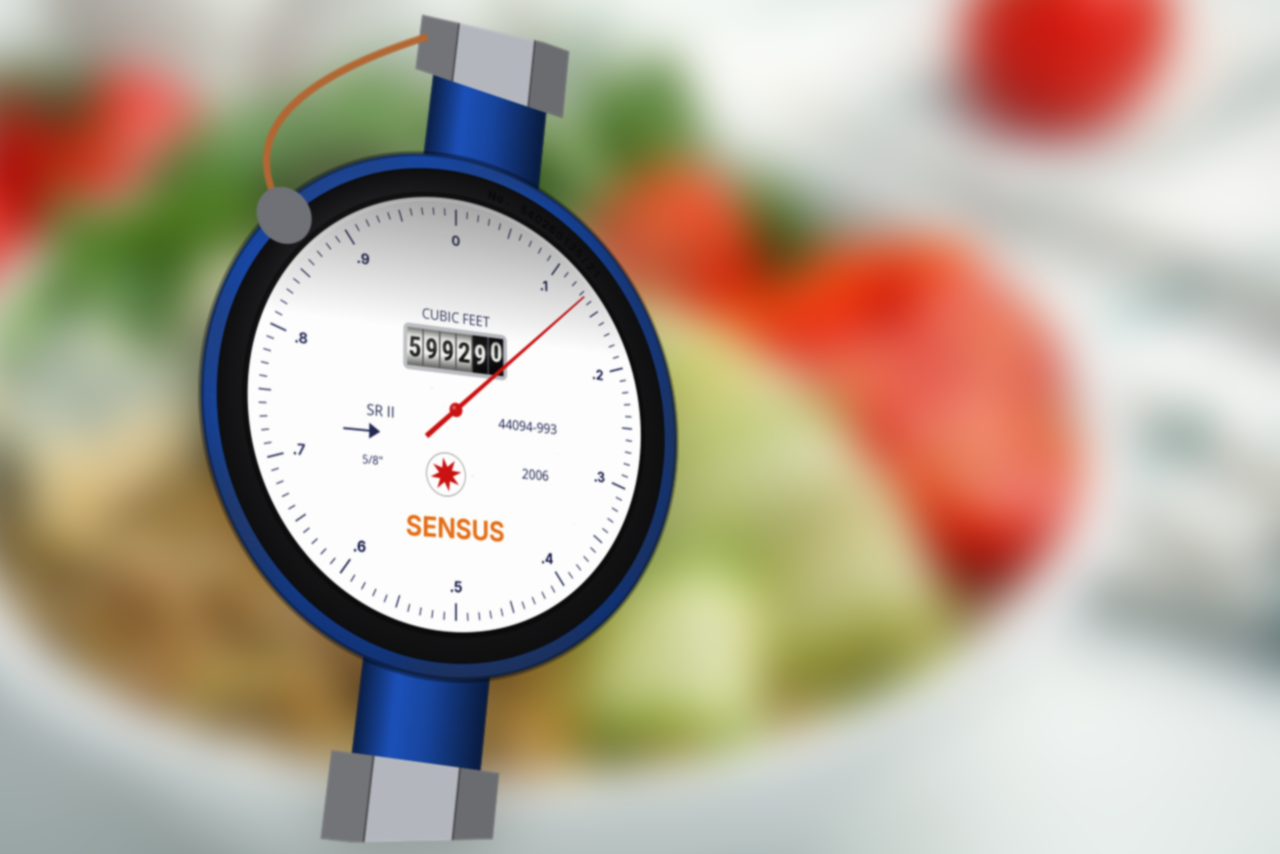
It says 599290.13 ft³
